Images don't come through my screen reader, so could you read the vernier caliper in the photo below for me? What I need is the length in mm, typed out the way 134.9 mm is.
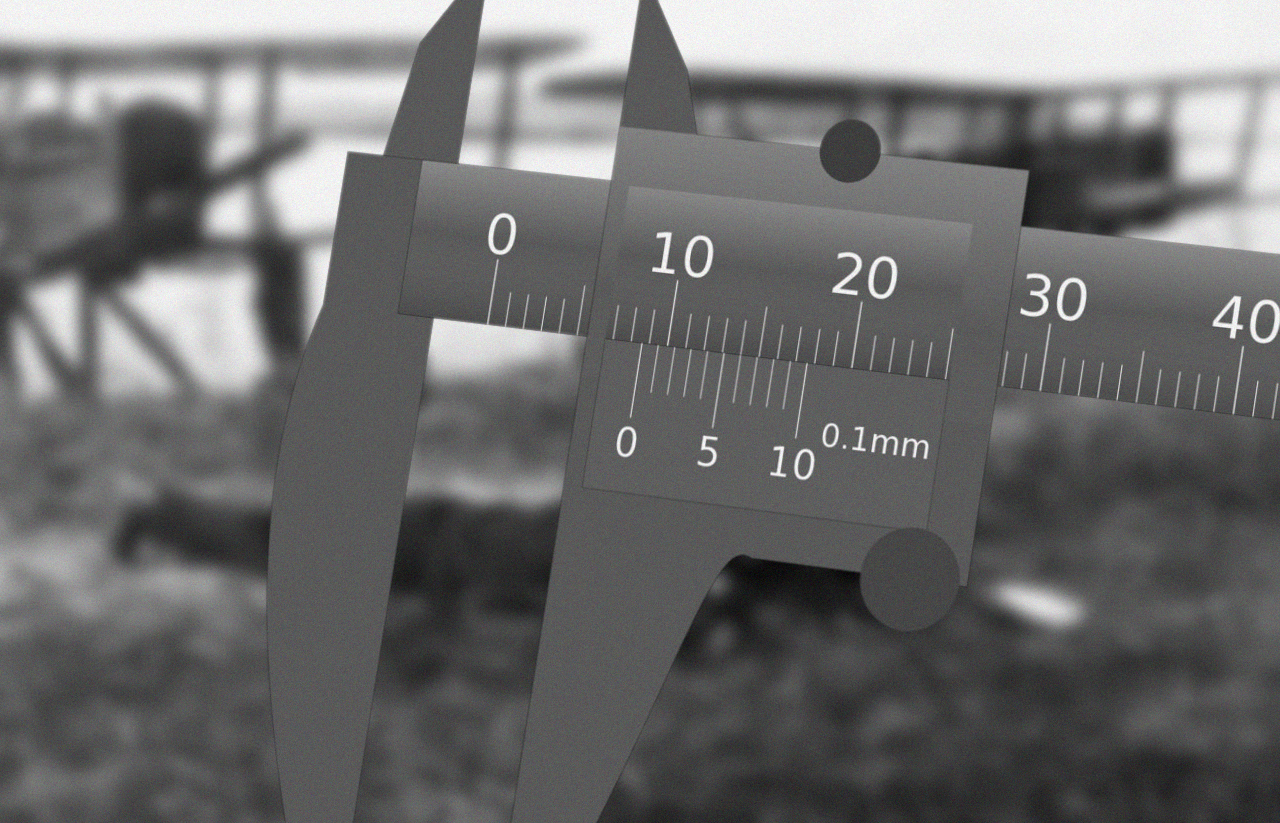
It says 8.6 mm
